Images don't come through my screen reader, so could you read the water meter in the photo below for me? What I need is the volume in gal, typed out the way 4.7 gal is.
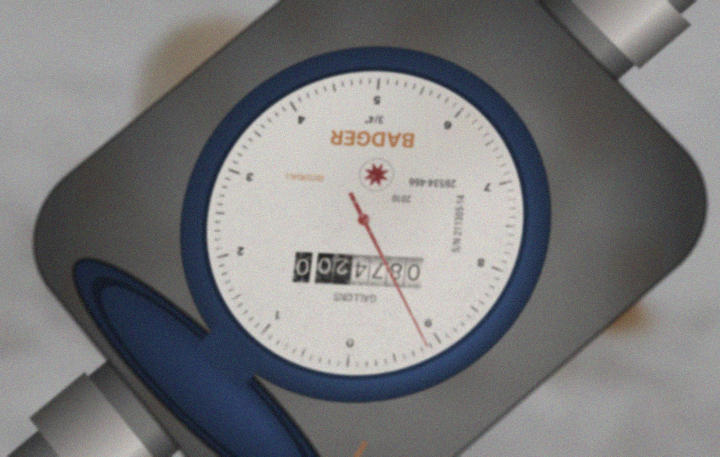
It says 874199.1 gal
